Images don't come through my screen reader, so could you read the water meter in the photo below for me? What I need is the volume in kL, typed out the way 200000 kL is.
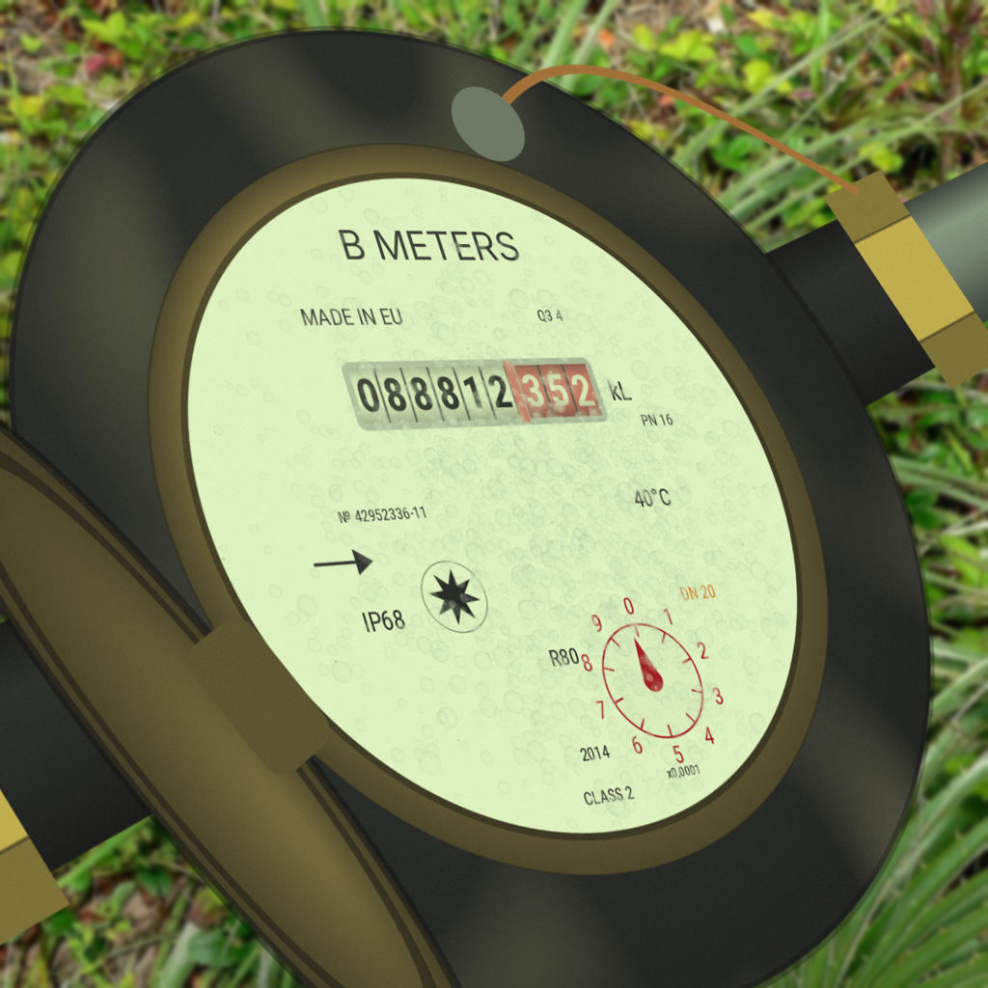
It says 88812.3519 kL
